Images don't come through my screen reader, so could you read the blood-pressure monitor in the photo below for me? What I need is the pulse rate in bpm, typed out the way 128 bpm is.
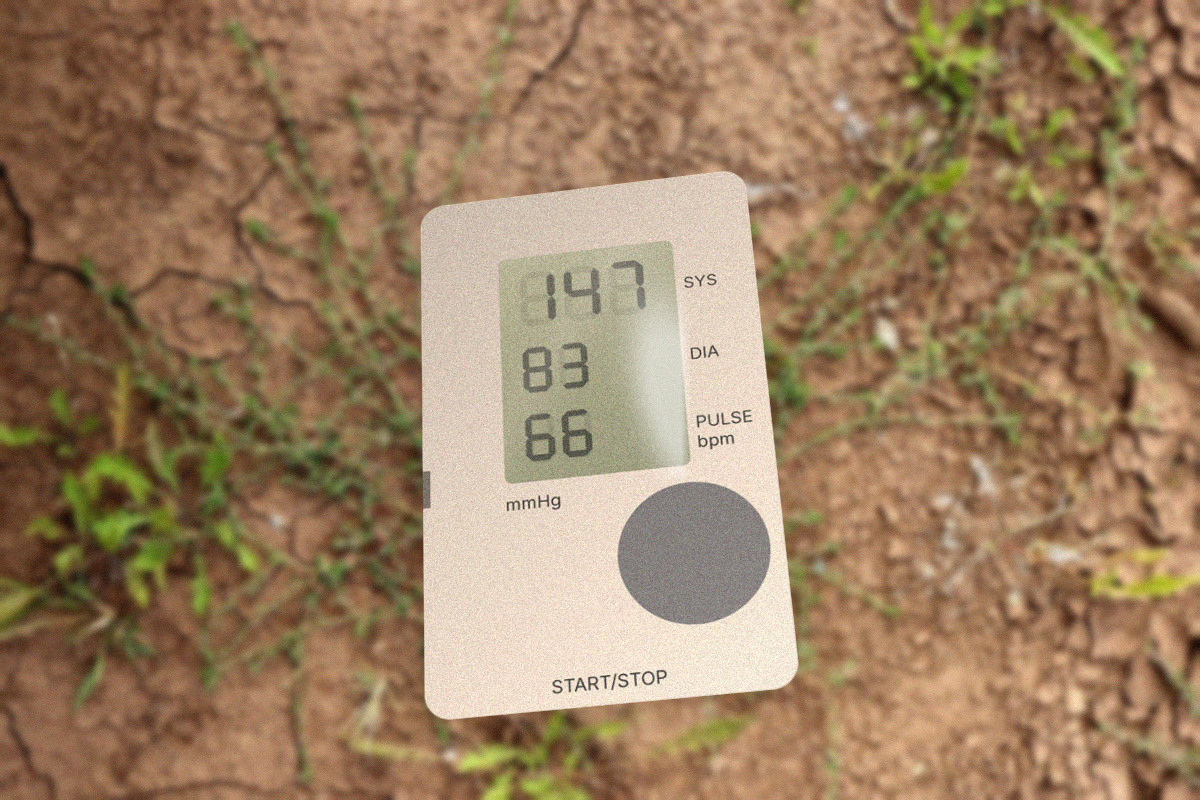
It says 66 bpm
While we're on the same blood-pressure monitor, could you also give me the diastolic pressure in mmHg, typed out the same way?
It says 83 mmHg
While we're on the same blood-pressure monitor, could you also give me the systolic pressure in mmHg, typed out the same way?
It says 147 mmHg
